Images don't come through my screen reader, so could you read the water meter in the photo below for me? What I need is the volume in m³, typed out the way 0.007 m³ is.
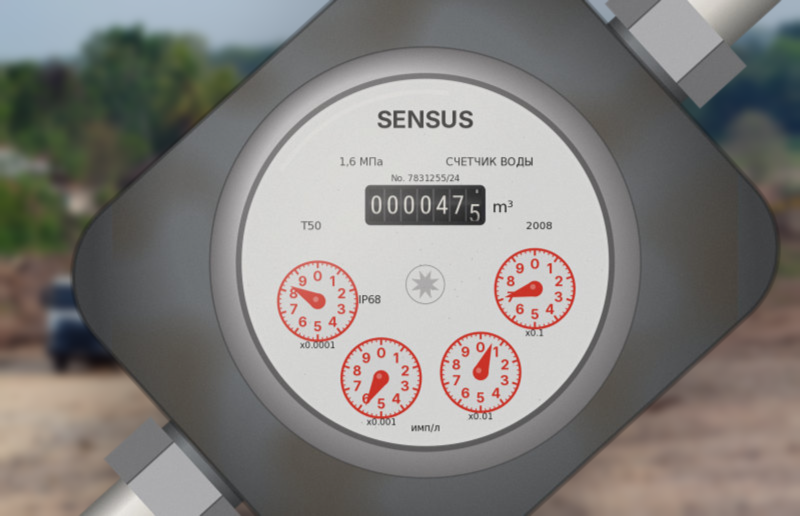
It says 474.7058 m³
